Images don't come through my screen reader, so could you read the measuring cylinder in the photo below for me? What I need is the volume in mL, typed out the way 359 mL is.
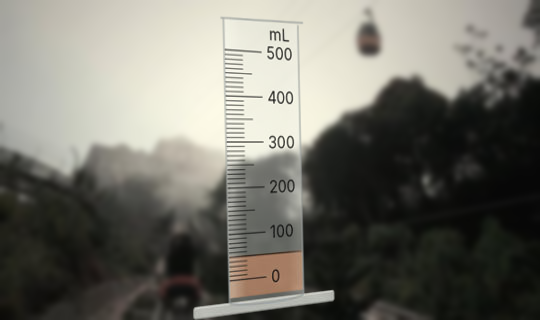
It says 50 mL
